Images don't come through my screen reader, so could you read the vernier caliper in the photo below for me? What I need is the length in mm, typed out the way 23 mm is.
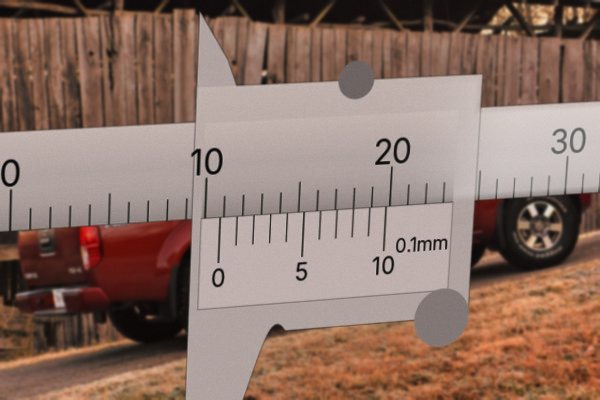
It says 10.8 mm
